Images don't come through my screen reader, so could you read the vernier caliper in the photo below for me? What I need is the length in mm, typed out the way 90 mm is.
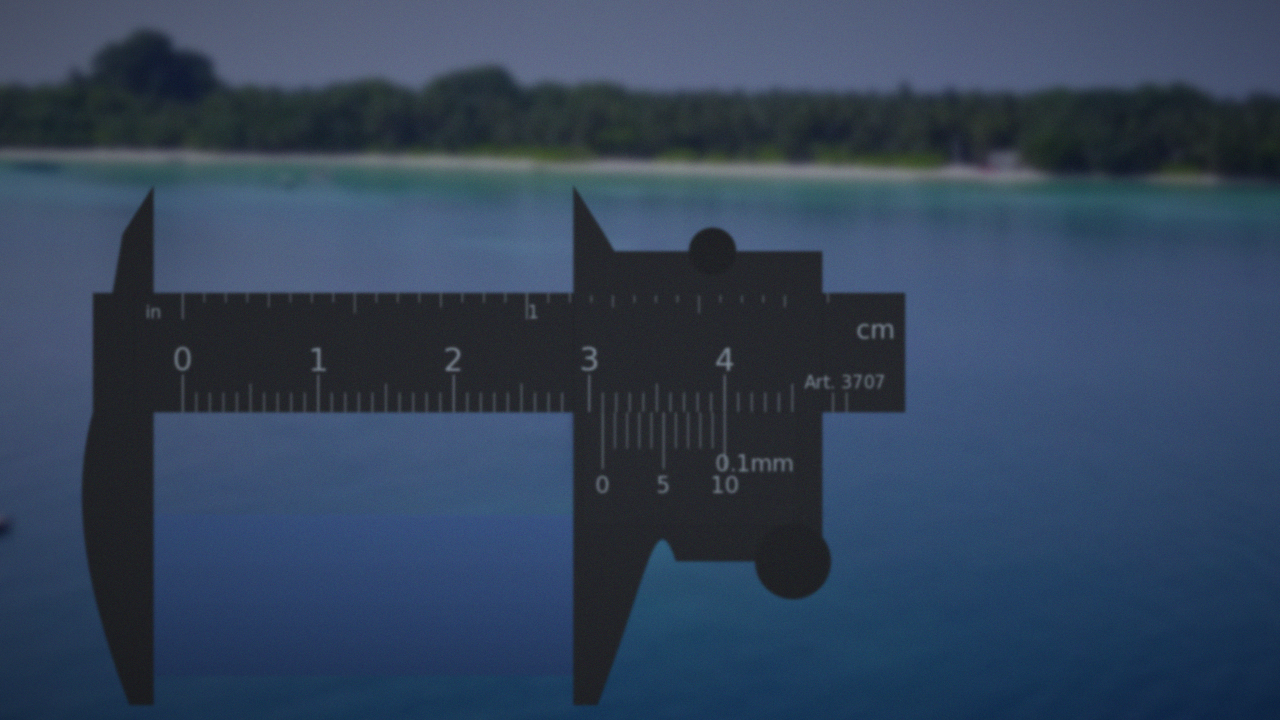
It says 31.0 mm
